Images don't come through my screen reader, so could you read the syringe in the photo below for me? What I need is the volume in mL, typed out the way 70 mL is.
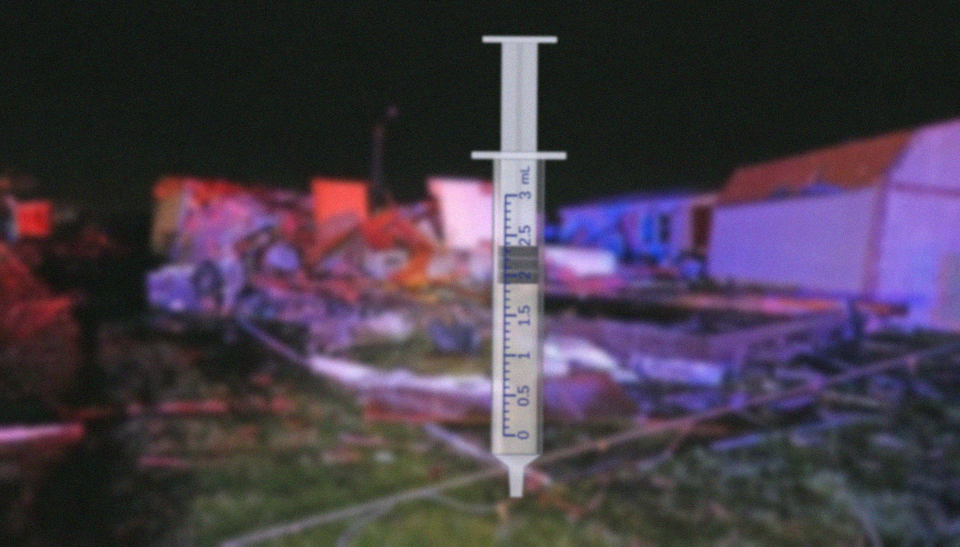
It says 1.9 mL
